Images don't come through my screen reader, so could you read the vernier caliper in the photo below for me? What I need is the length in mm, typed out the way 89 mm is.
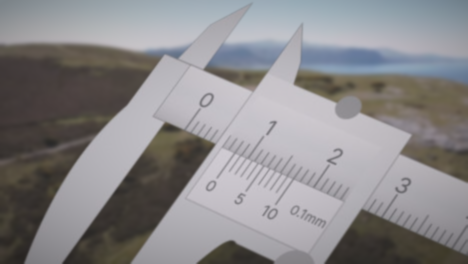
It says 8.0 mm
